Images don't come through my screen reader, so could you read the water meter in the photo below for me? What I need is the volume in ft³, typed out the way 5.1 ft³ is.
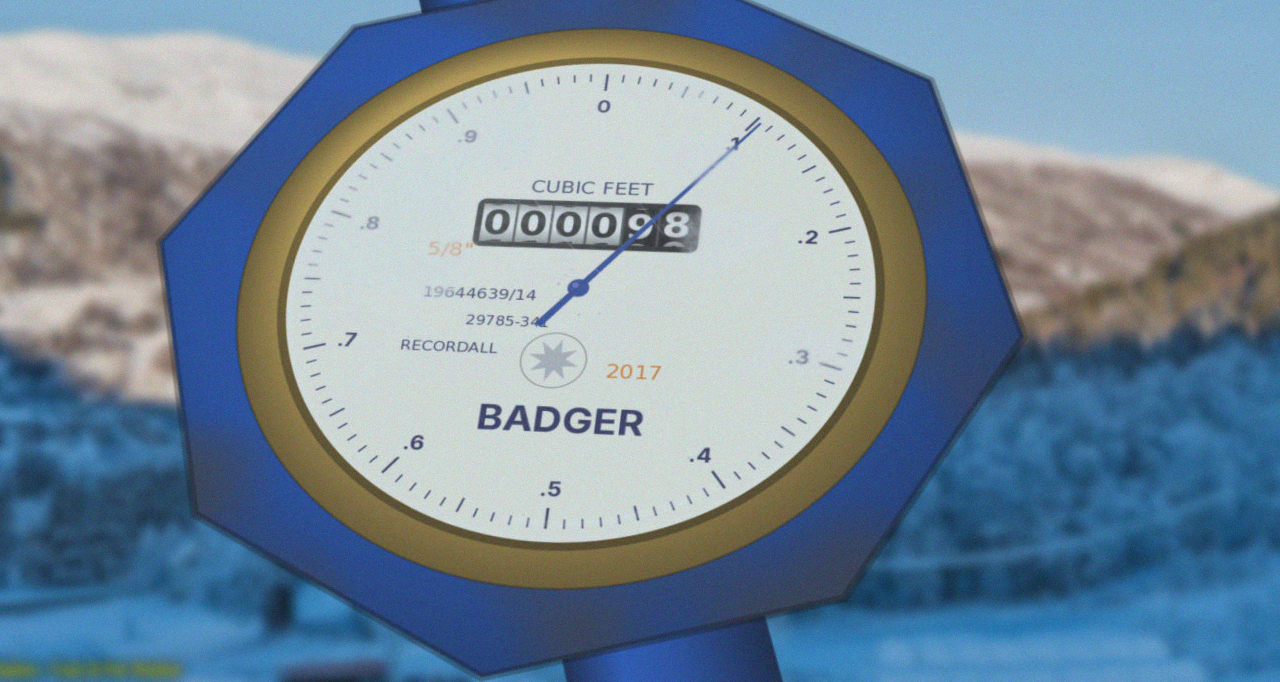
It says 98.10 ft³
